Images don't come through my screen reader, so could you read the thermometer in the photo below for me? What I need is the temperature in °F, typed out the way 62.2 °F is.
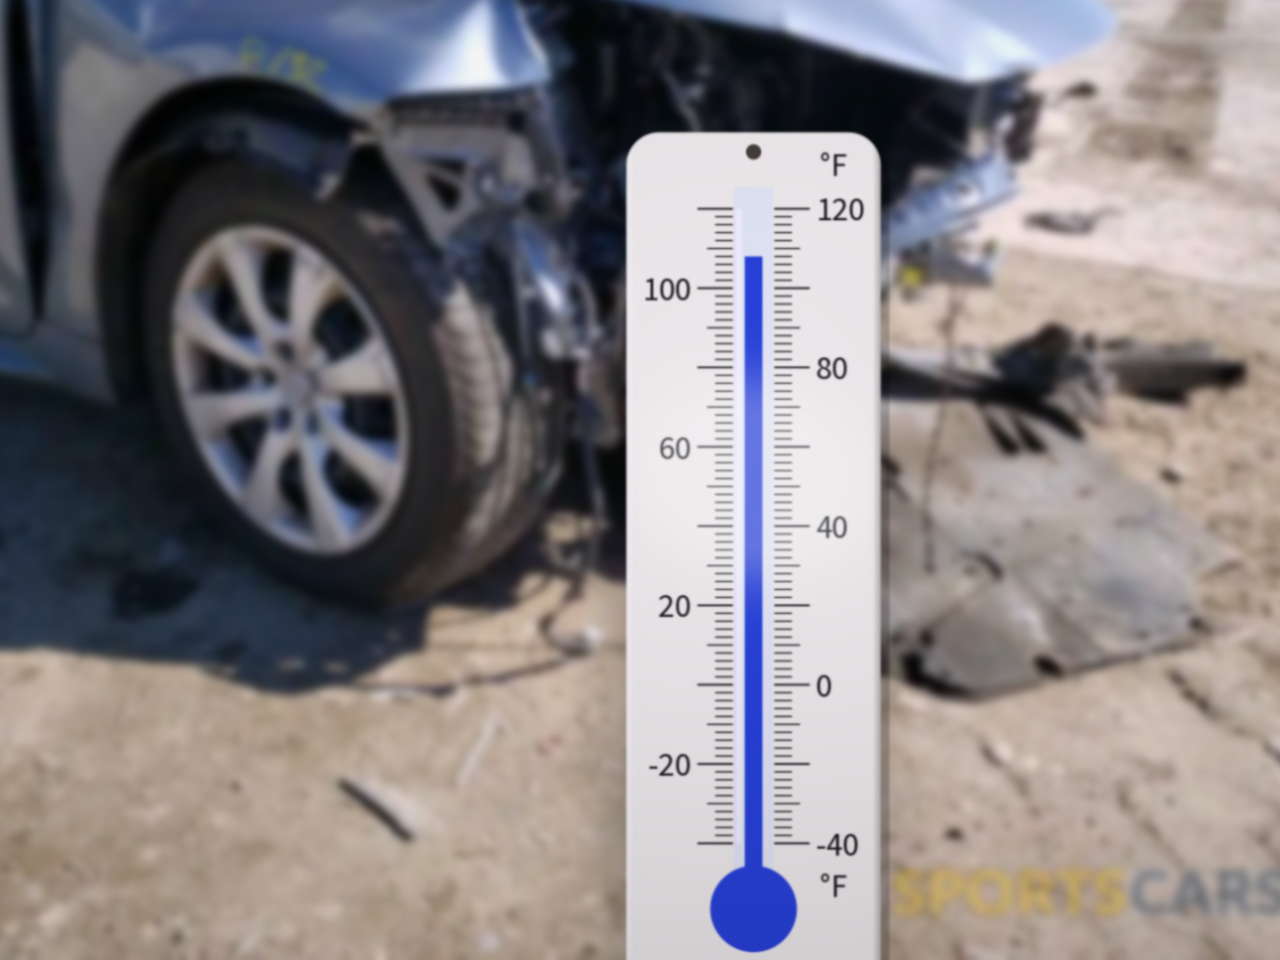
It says 108 °F
